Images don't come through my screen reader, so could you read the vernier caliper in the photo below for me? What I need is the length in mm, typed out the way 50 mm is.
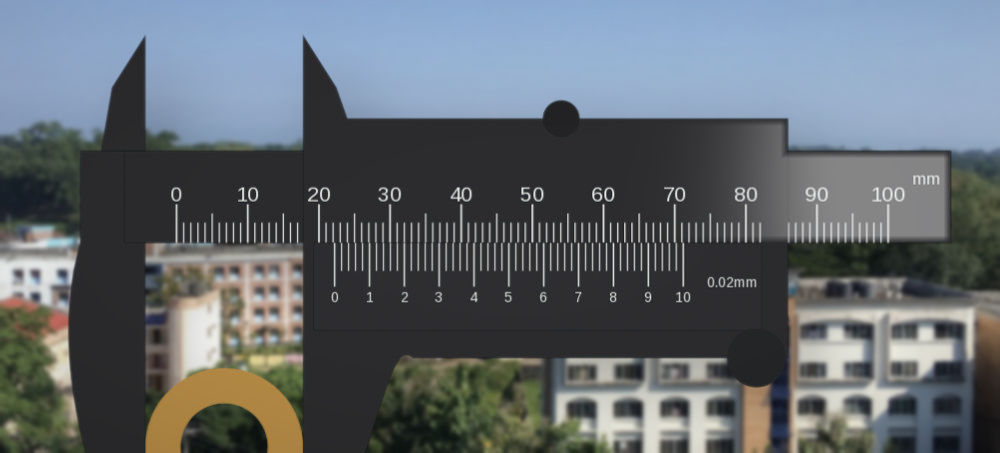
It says 22.2 mm
